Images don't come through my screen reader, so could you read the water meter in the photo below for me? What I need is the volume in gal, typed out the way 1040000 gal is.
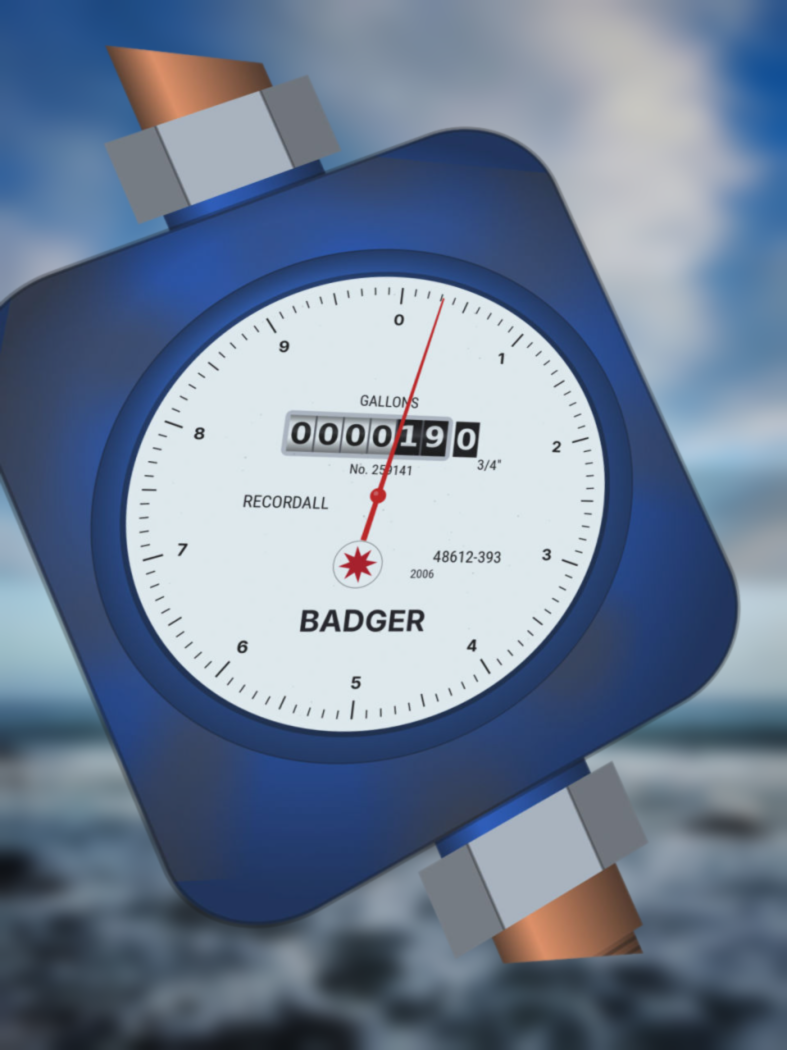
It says 190.3 gal
